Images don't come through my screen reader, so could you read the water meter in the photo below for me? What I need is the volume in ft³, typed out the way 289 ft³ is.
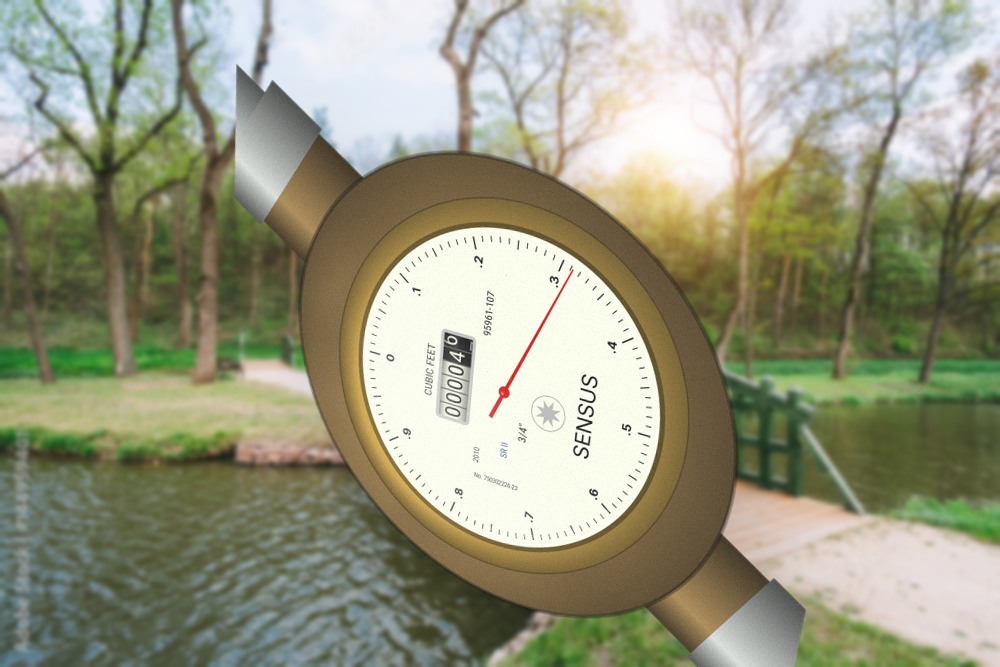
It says 46.31 ft³
